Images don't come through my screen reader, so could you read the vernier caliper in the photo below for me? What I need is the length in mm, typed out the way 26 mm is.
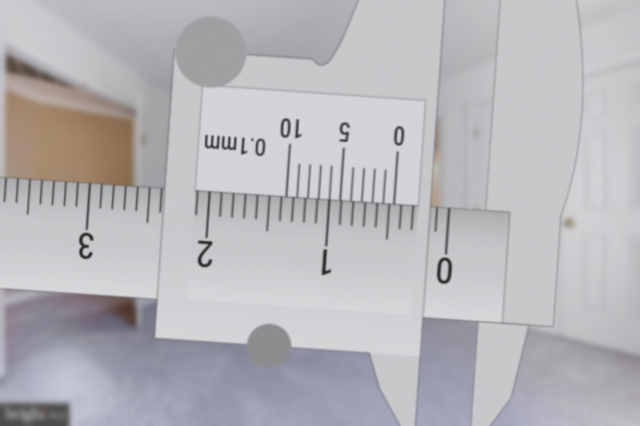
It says 4.6 mm
